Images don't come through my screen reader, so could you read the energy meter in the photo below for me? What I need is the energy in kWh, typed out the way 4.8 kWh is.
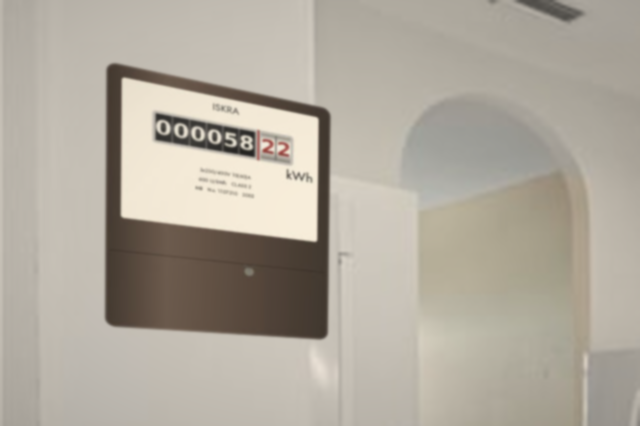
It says 58.22 kWh
